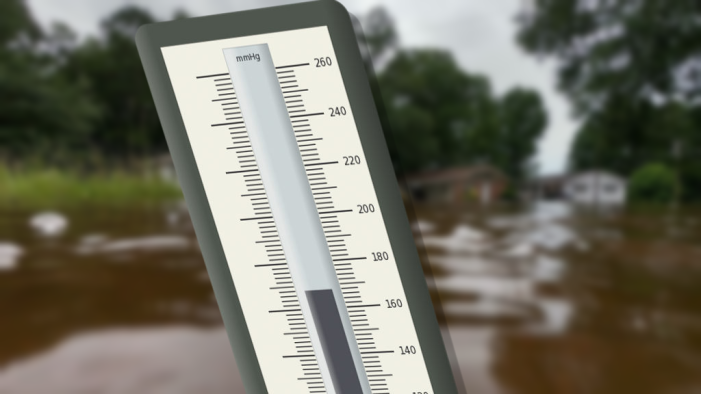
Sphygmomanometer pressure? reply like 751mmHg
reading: 168mmHg
